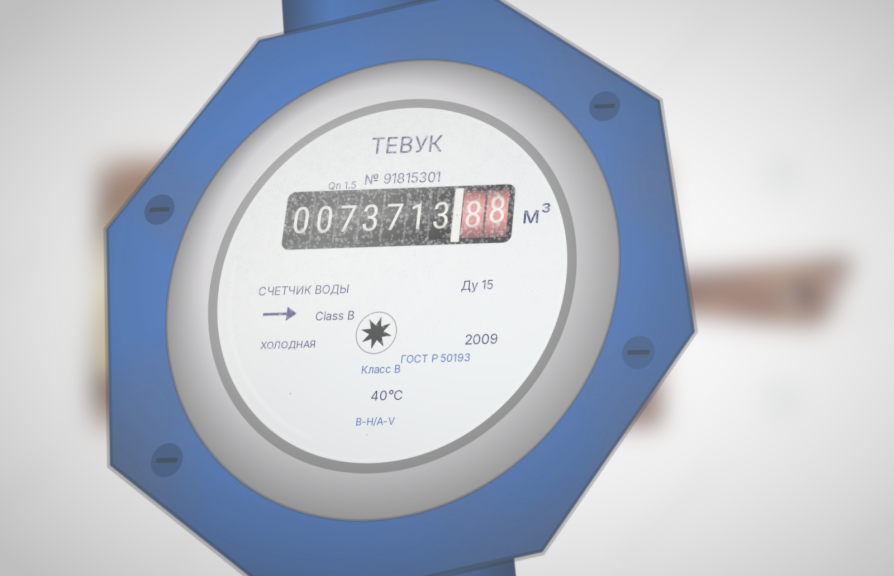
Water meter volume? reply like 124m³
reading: 73713.88m³
